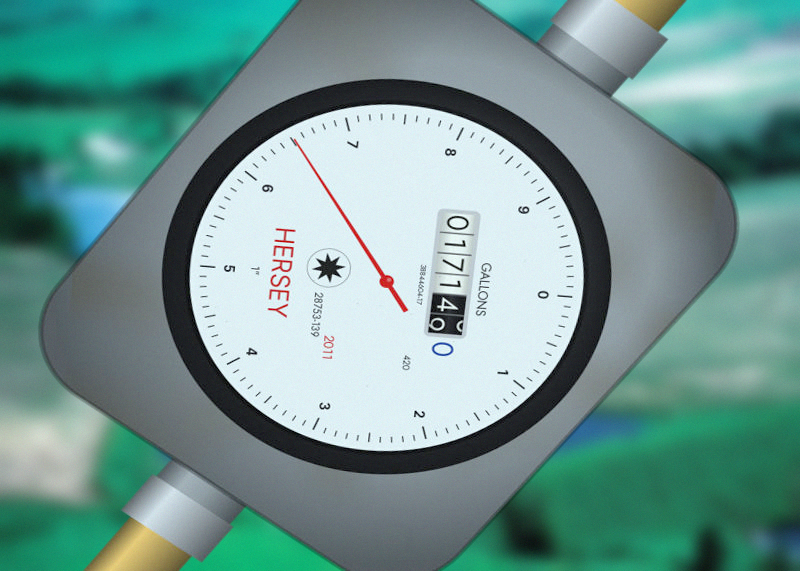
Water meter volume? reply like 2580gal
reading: 171486.5gal
